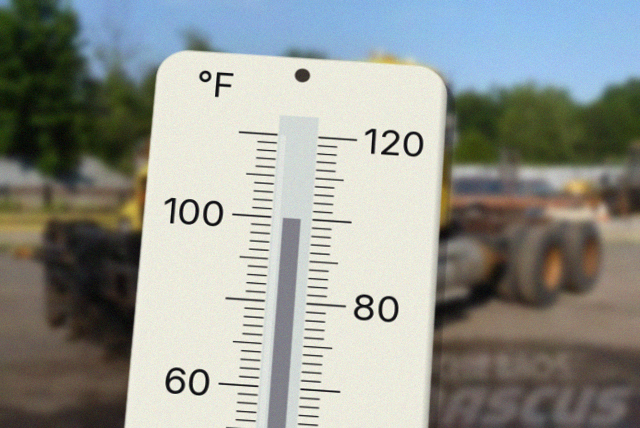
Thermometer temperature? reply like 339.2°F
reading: 100°F
